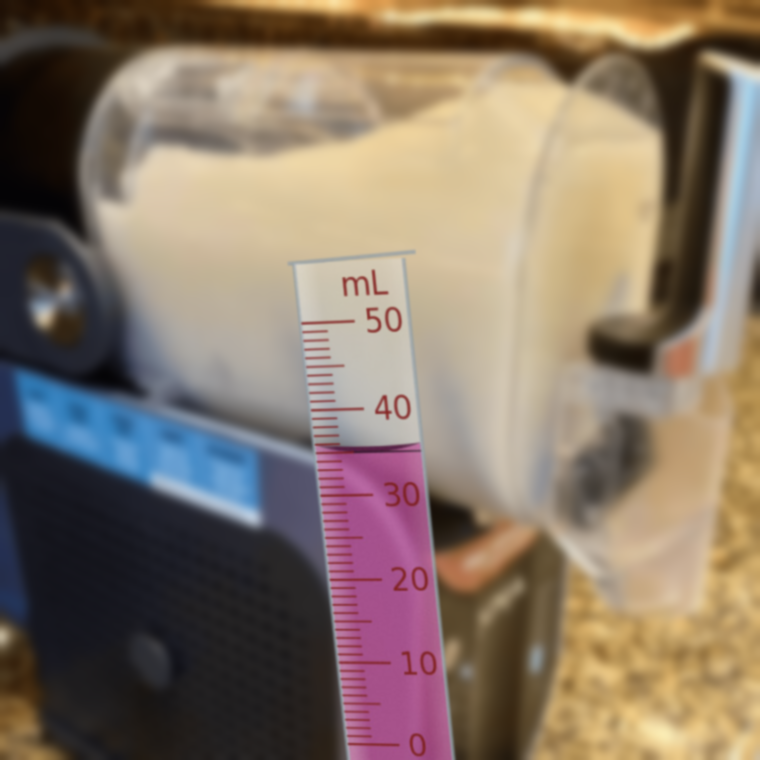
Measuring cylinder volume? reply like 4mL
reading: 35mL
